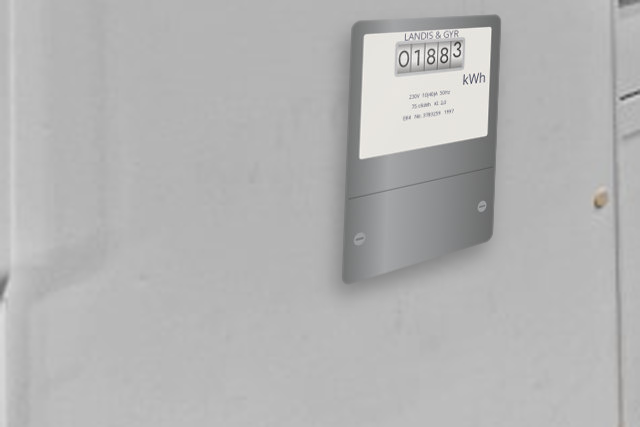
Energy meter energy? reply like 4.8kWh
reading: 1883kWh
